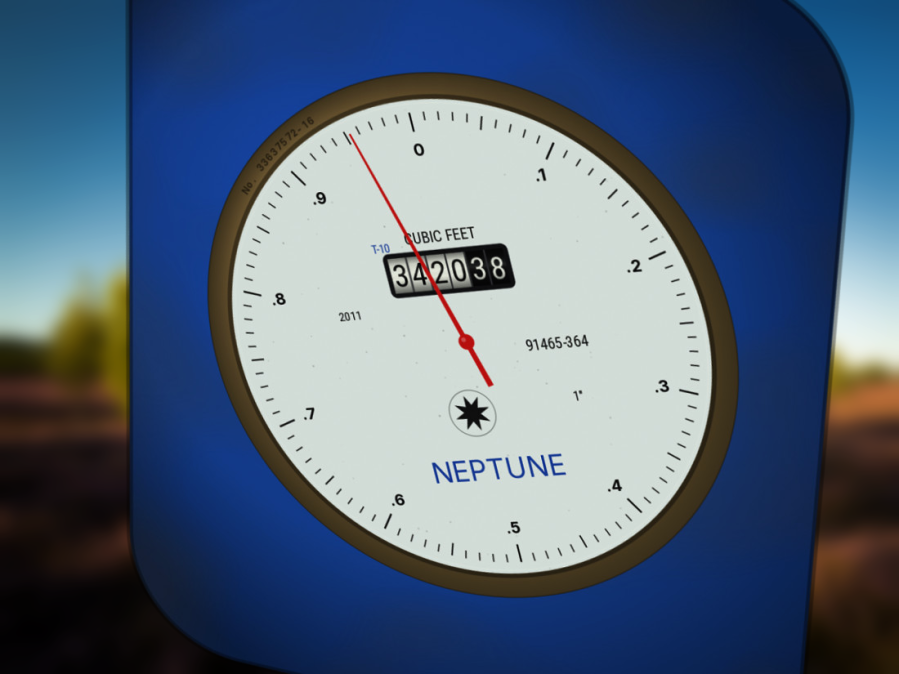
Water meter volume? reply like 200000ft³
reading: 342037.95ft³
